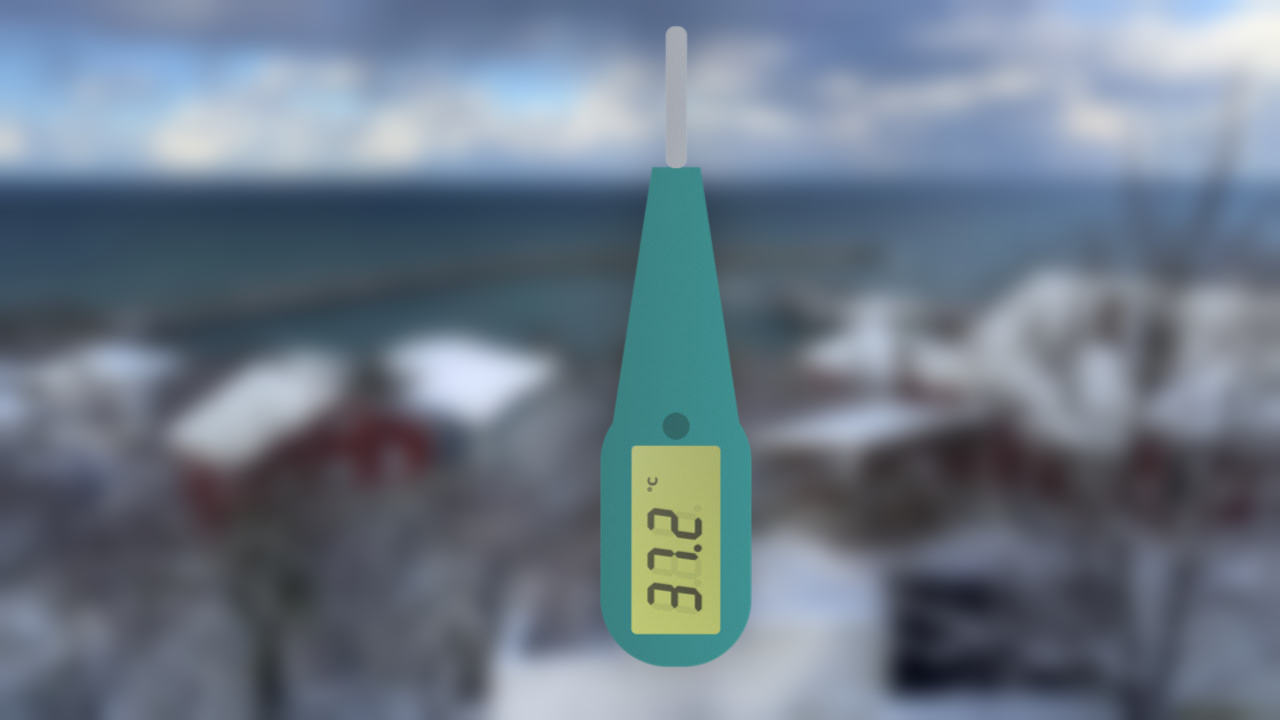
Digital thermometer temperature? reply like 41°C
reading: 37.2°C
